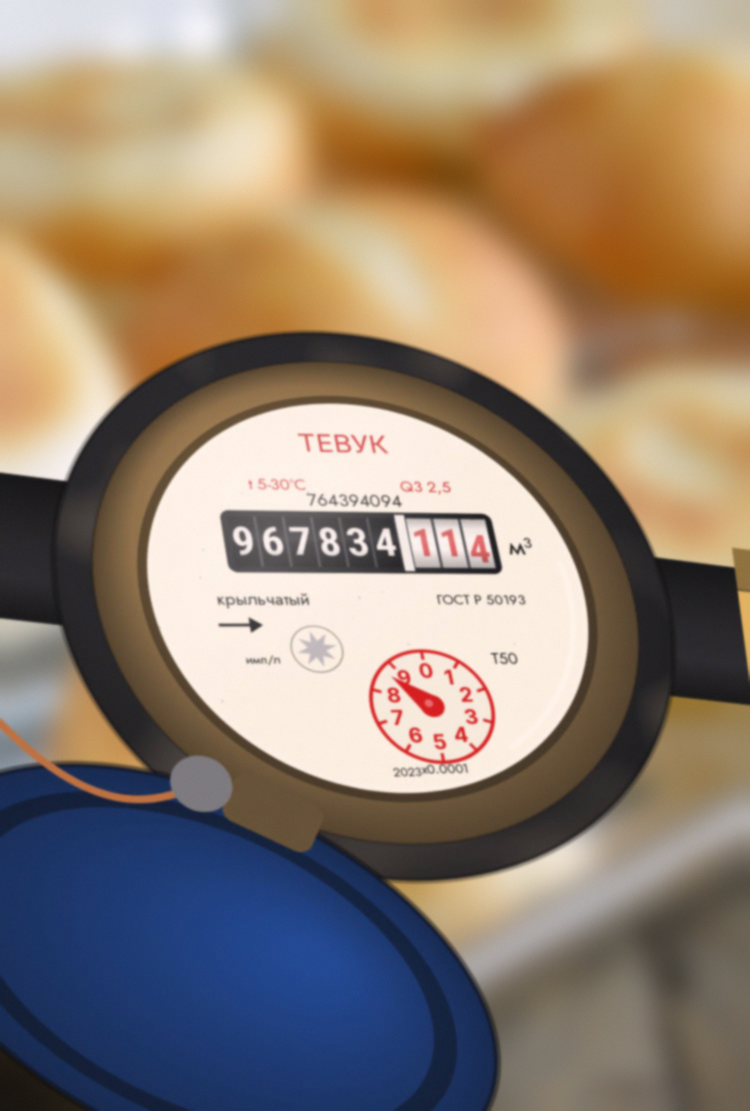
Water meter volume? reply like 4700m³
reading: 967834.1138m³
